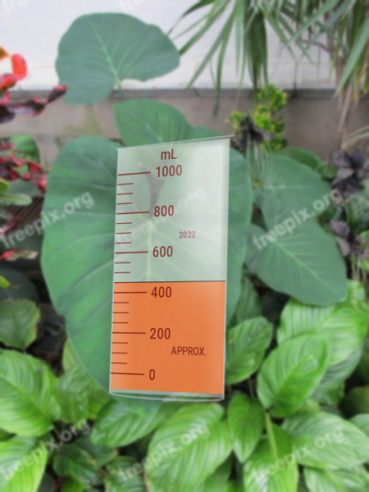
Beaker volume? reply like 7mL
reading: 450mL
